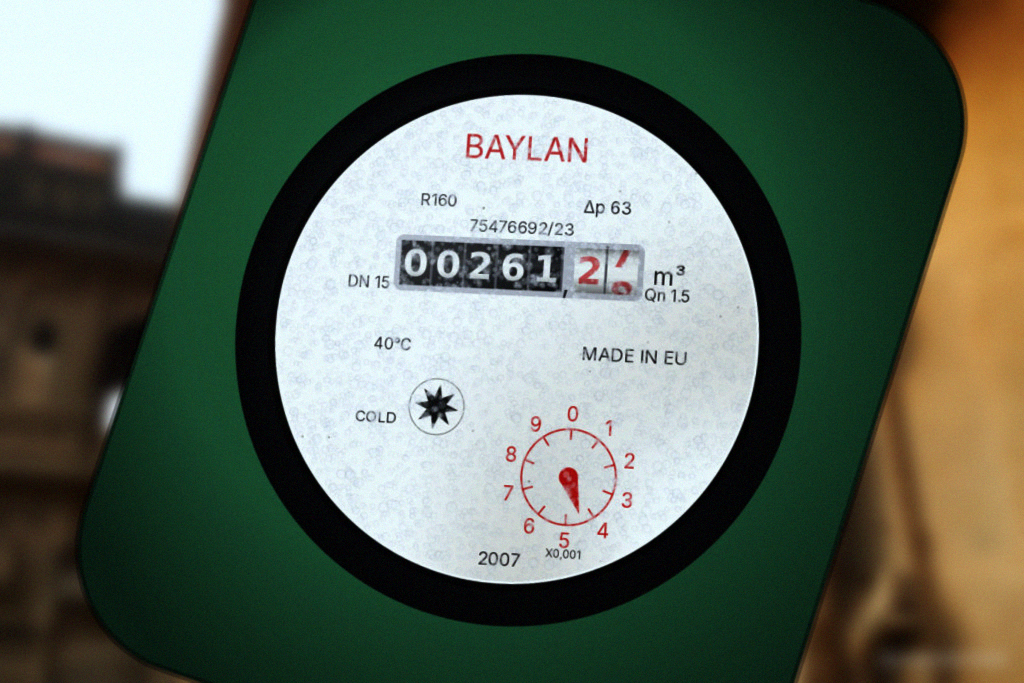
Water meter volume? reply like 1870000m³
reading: 261.274m³
